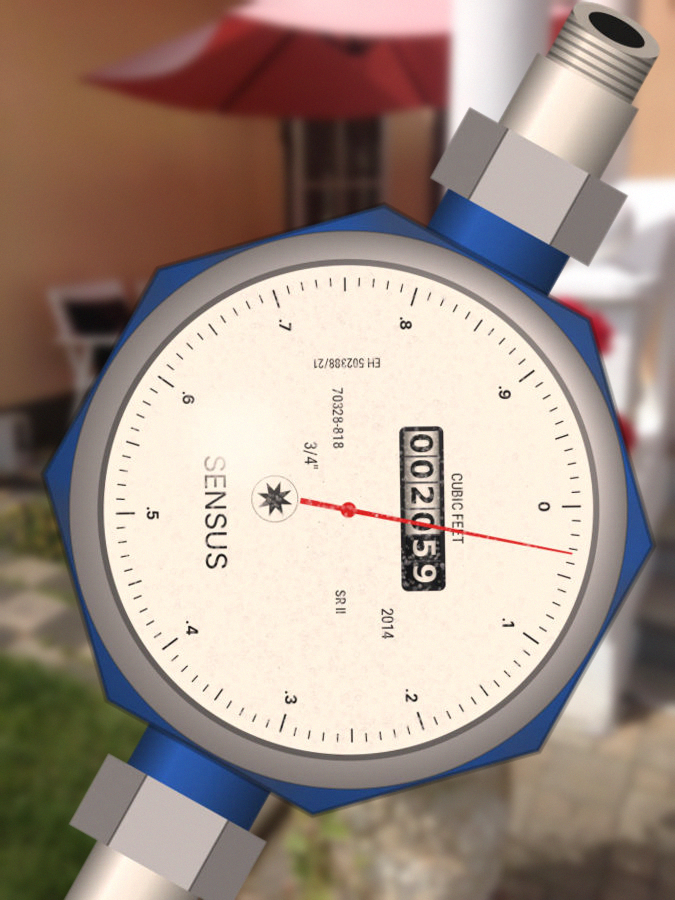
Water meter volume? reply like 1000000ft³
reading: 2059.03ft³
